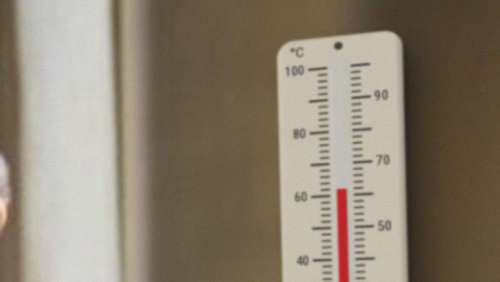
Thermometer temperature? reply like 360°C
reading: 62°C
